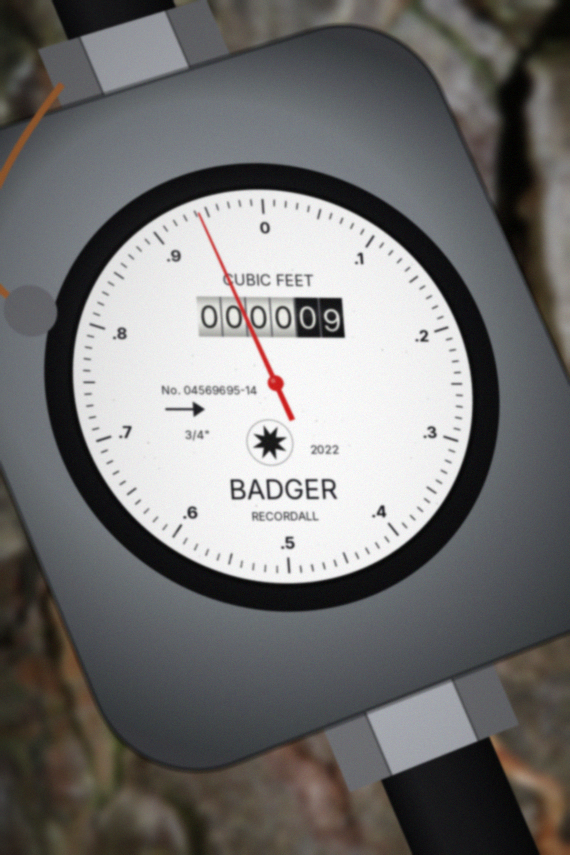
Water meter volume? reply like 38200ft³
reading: 8.94ft³
